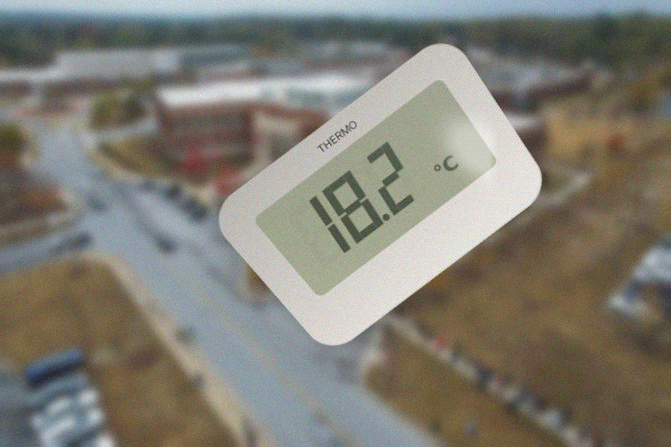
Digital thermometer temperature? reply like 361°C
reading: 18.2°C
